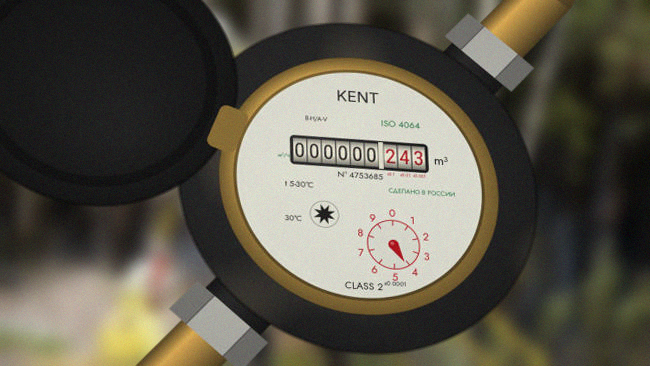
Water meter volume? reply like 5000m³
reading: 0.2434m³
